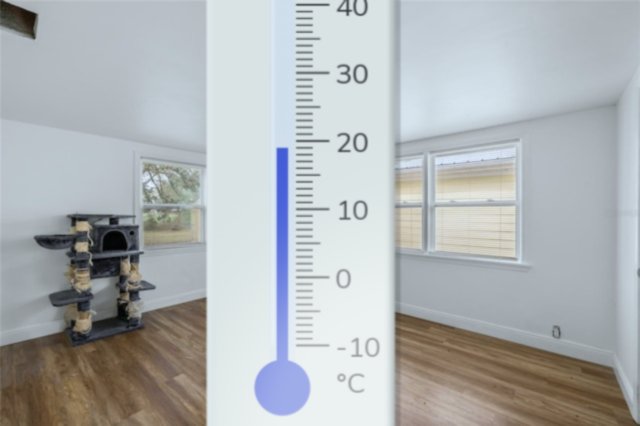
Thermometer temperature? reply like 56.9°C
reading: 19°C
